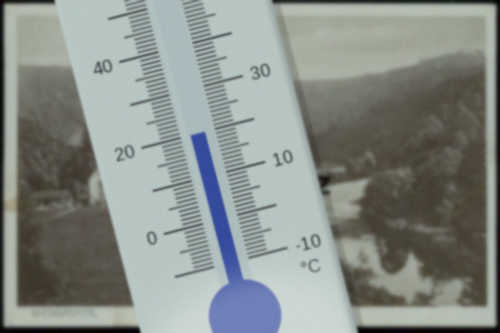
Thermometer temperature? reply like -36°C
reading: 20°C
